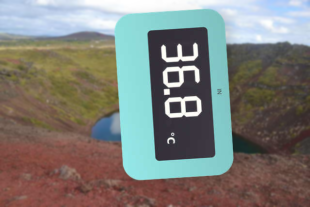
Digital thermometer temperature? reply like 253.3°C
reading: 36.8°C
